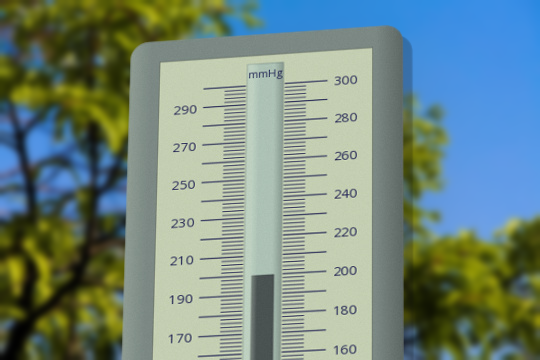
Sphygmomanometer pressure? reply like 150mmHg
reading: 200mmHg
